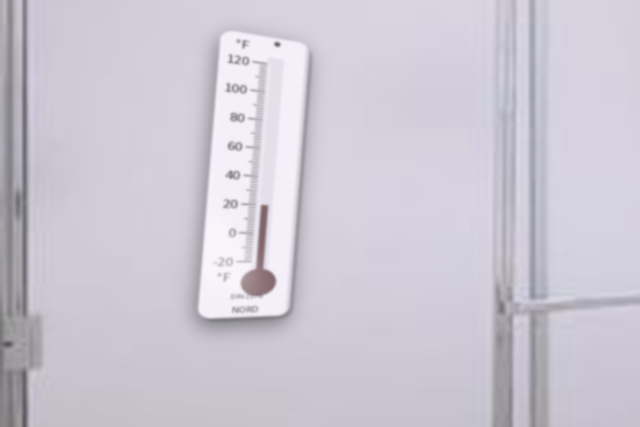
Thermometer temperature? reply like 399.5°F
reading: 20°F
